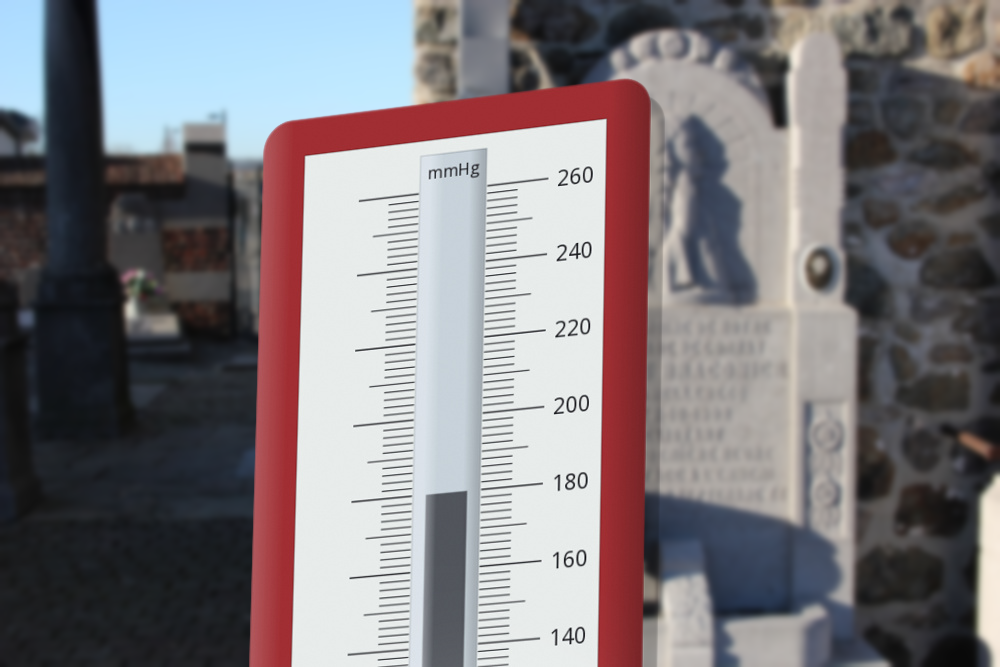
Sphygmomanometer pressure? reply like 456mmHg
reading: 180mmHg
